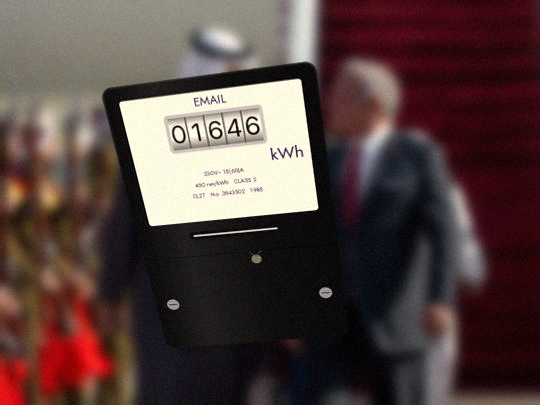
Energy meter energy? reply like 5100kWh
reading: 1646kWh
